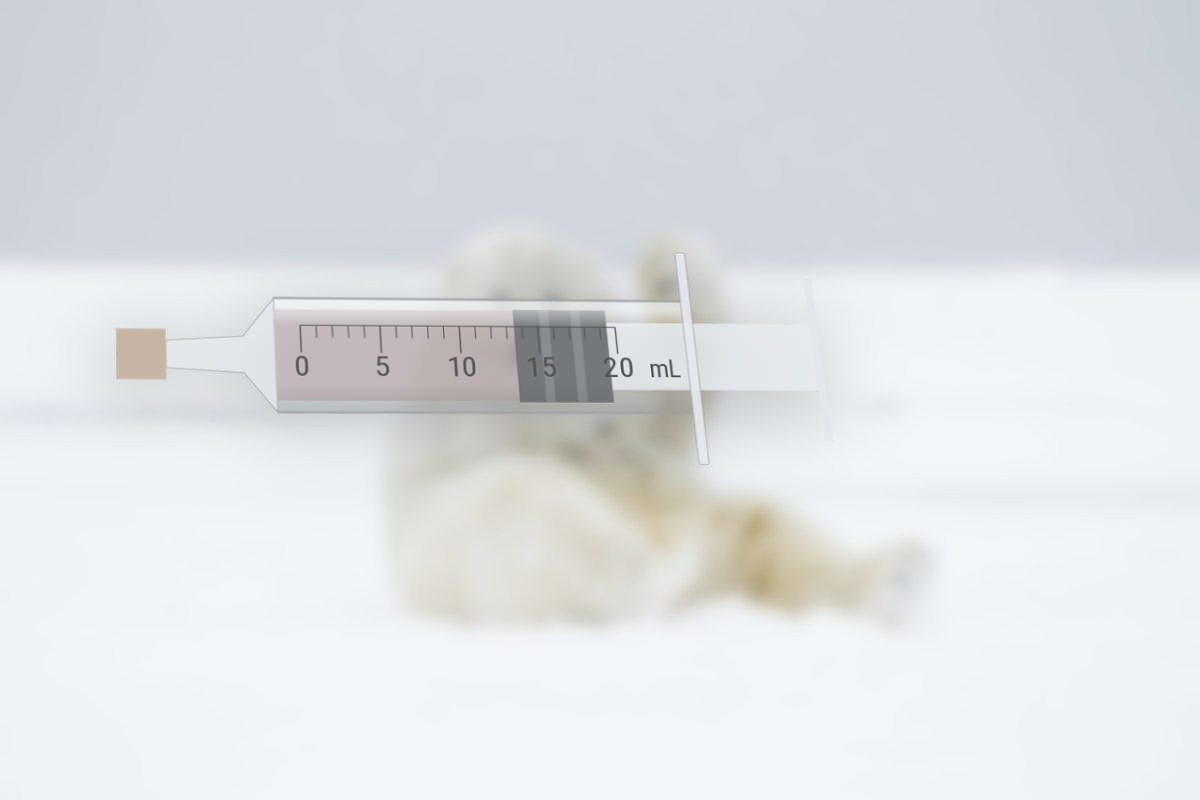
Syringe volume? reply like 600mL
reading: 13.5mL
